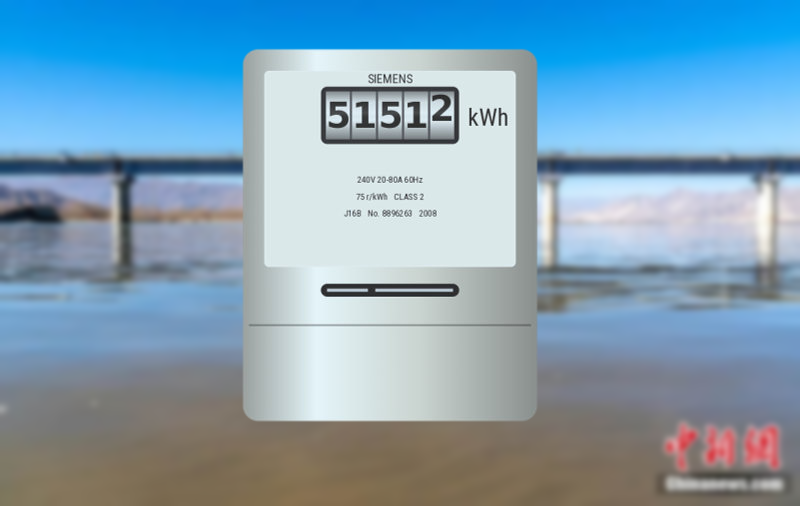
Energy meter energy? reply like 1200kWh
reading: 51512kWh
